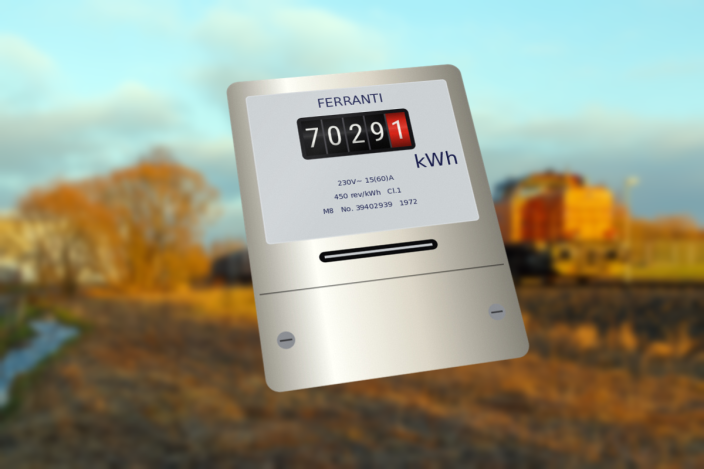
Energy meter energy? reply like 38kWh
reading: 7029.1kWh
